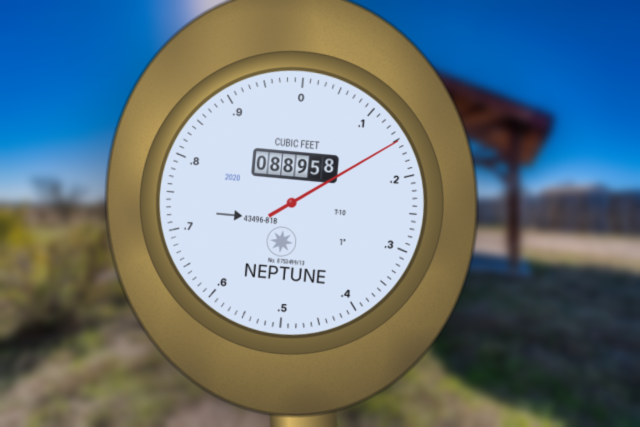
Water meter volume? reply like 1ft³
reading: 88958.15ft³
